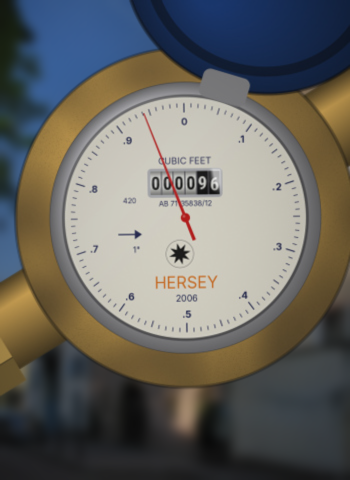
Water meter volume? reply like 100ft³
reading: 95.94ft³
